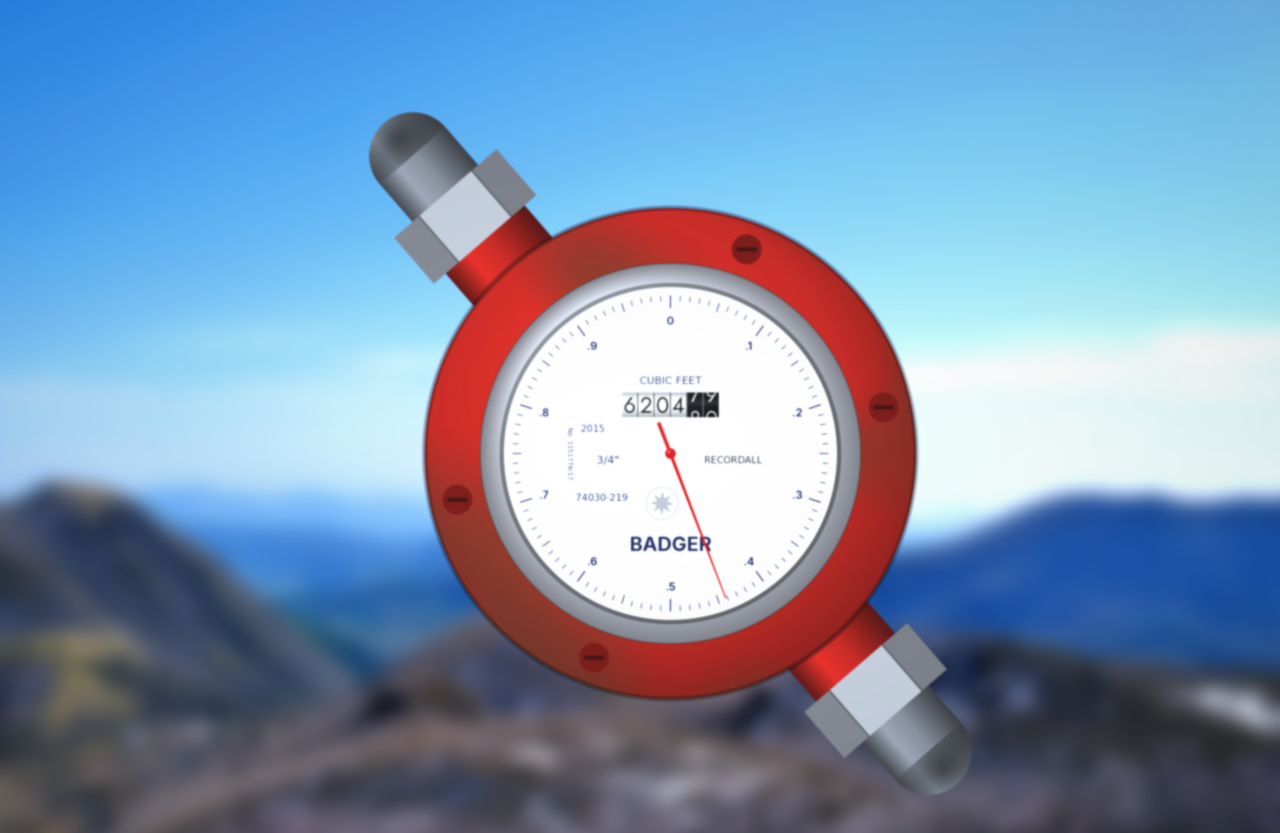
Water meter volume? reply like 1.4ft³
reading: 620479.44ft³
